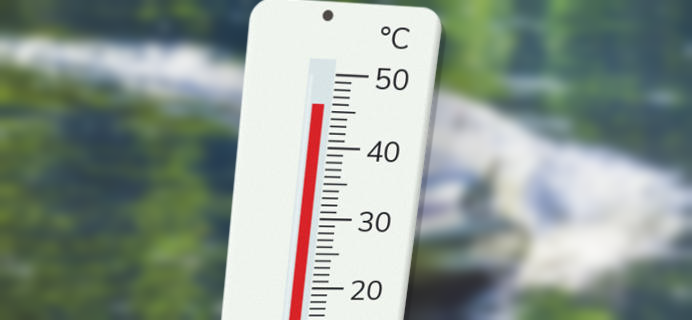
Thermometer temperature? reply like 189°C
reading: 46°C
